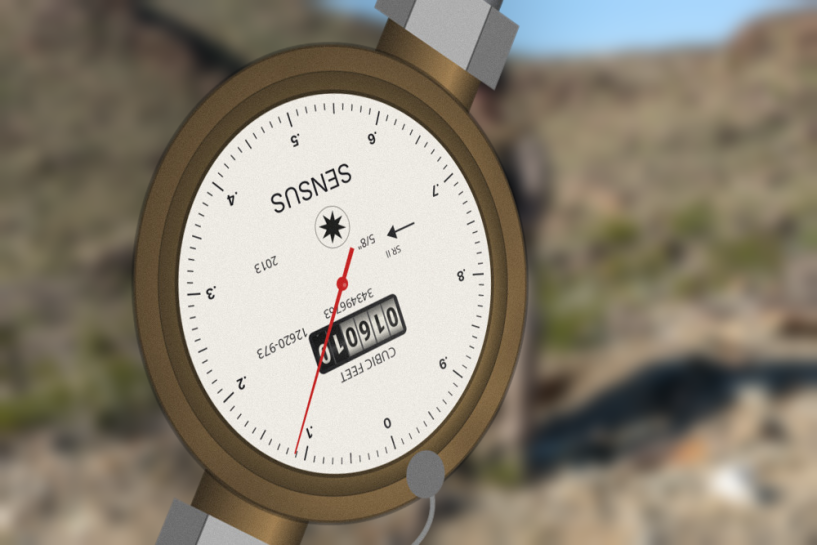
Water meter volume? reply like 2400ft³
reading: 16010.11ft³
